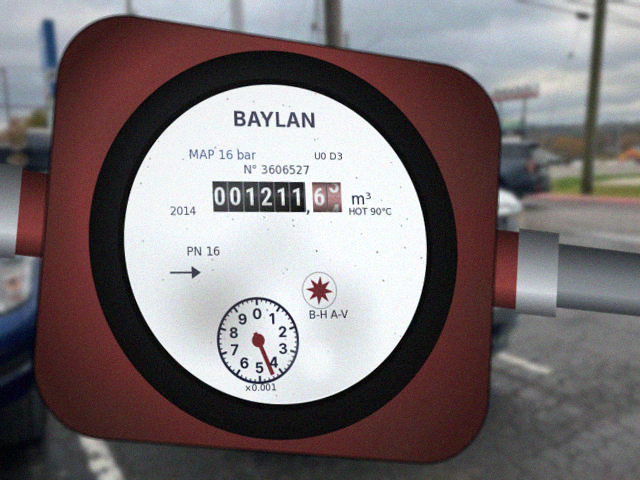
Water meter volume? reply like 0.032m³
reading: 1211.634m³
